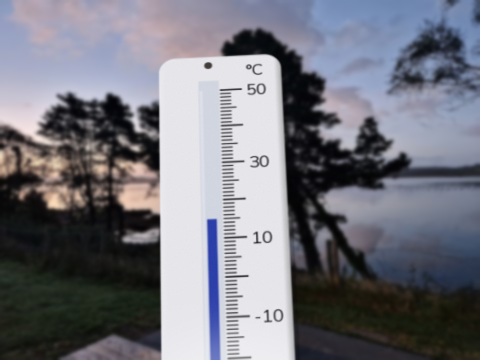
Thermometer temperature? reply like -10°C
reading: 15°C
